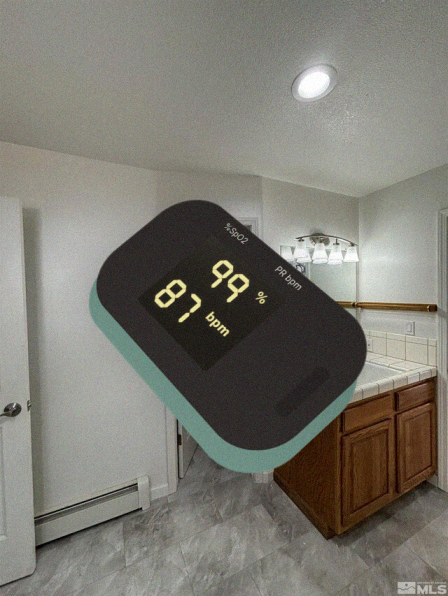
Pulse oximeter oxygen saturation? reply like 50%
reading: 99%
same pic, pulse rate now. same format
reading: 87bpm
